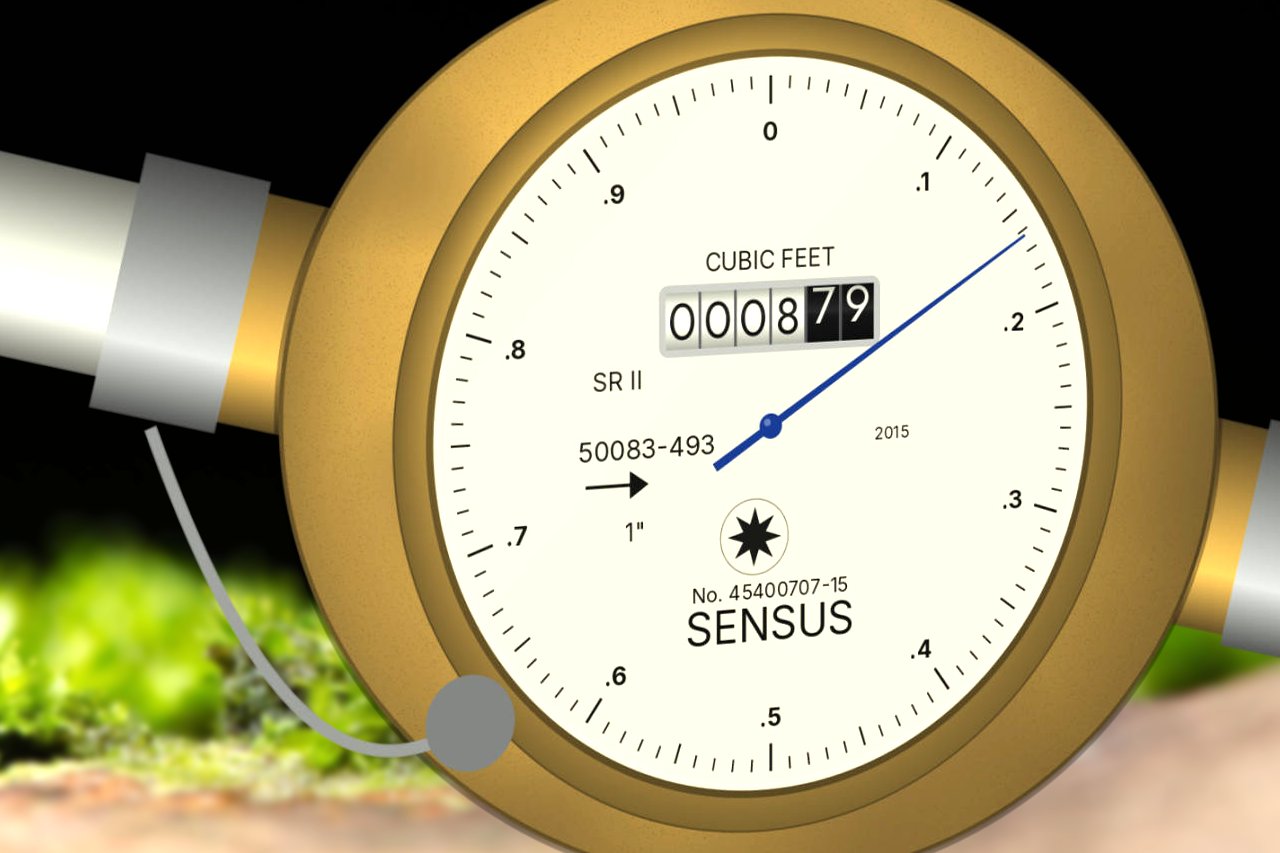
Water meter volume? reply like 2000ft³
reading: 879.16ft³
